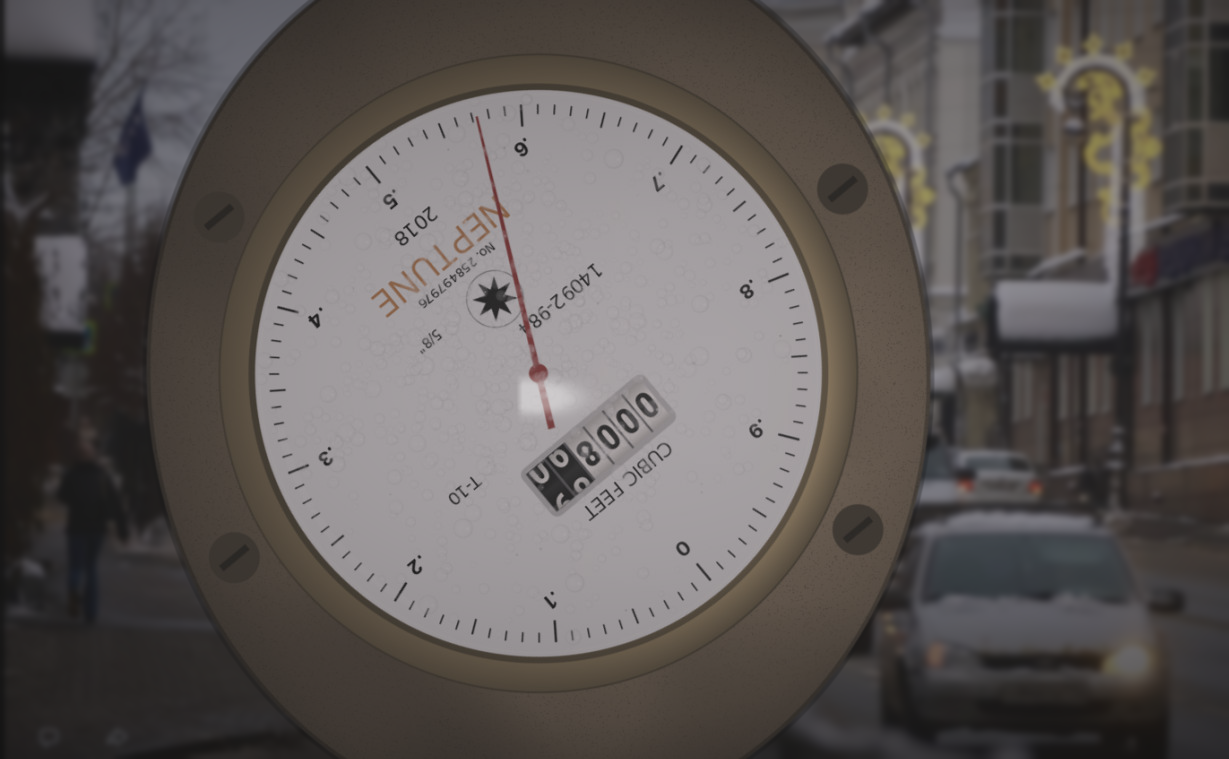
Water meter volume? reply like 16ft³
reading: 889.57ft³
